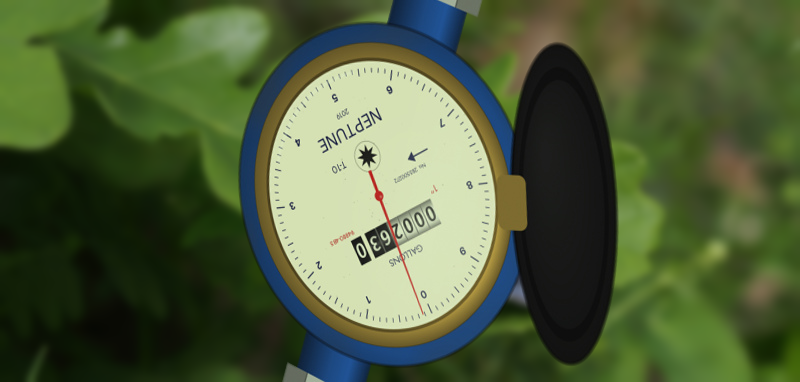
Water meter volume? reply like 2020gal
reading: 2630.1gal
